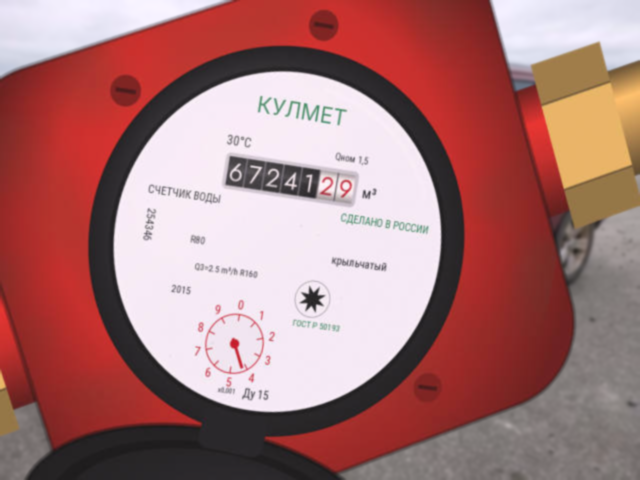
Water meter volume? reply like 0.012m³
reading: 67241.294m³
